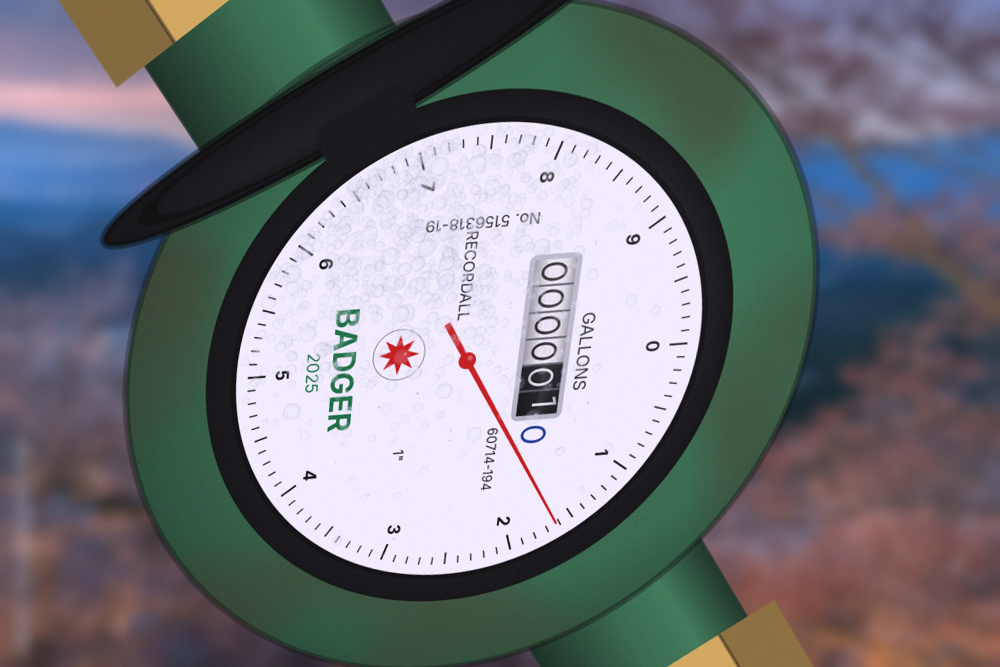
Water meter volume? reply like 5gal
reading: 11.6gal
